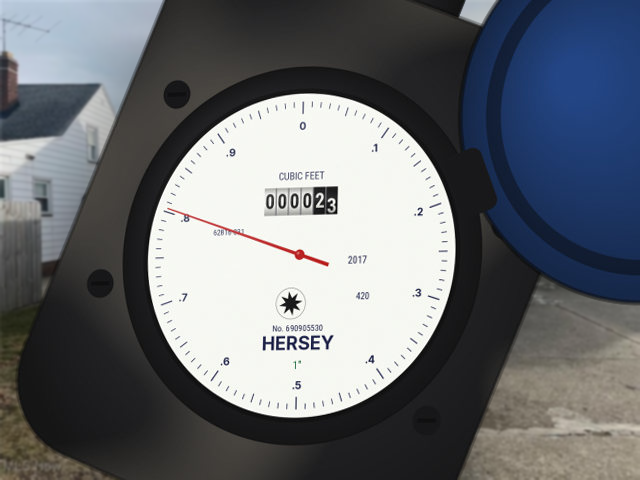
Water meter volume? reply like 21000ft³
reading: 22.80ft³
